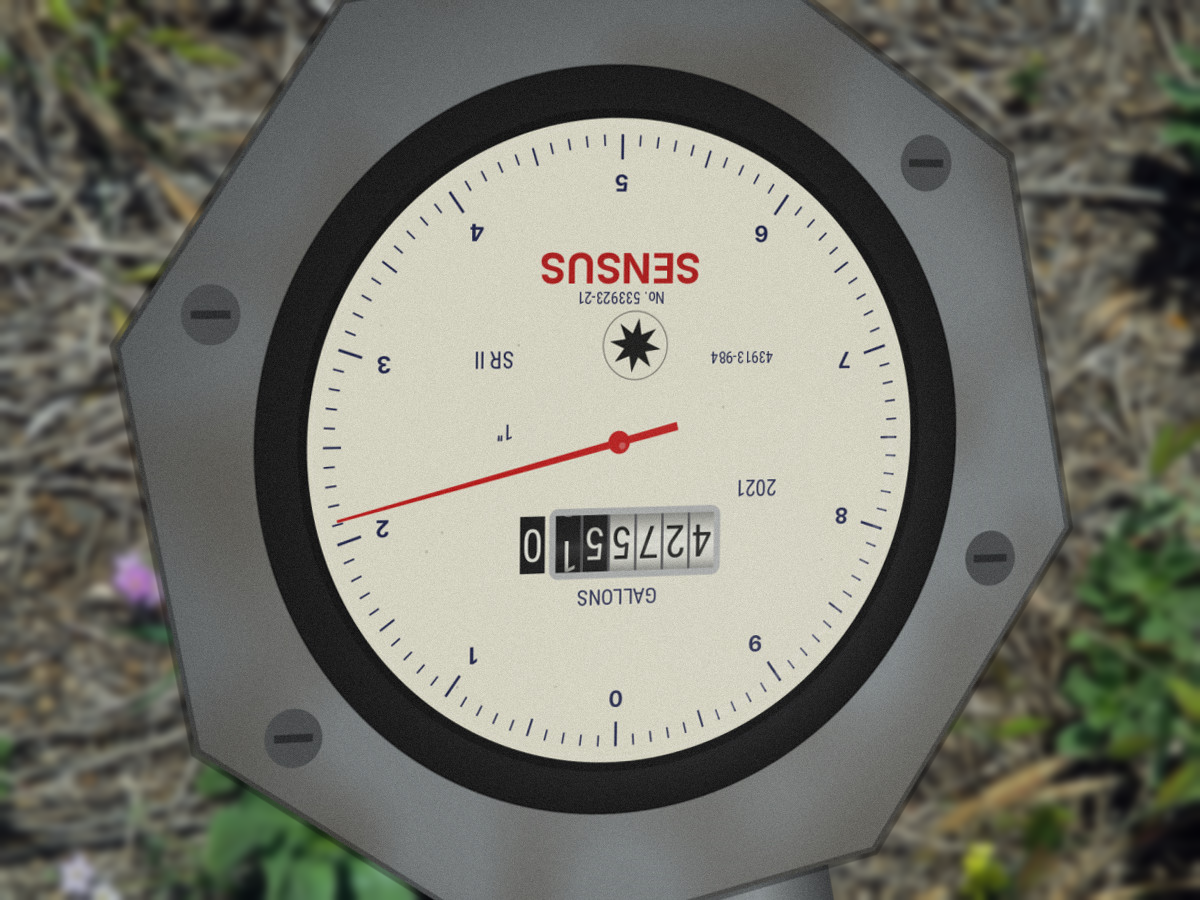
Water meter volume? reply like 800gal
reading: 4275512.1gal
